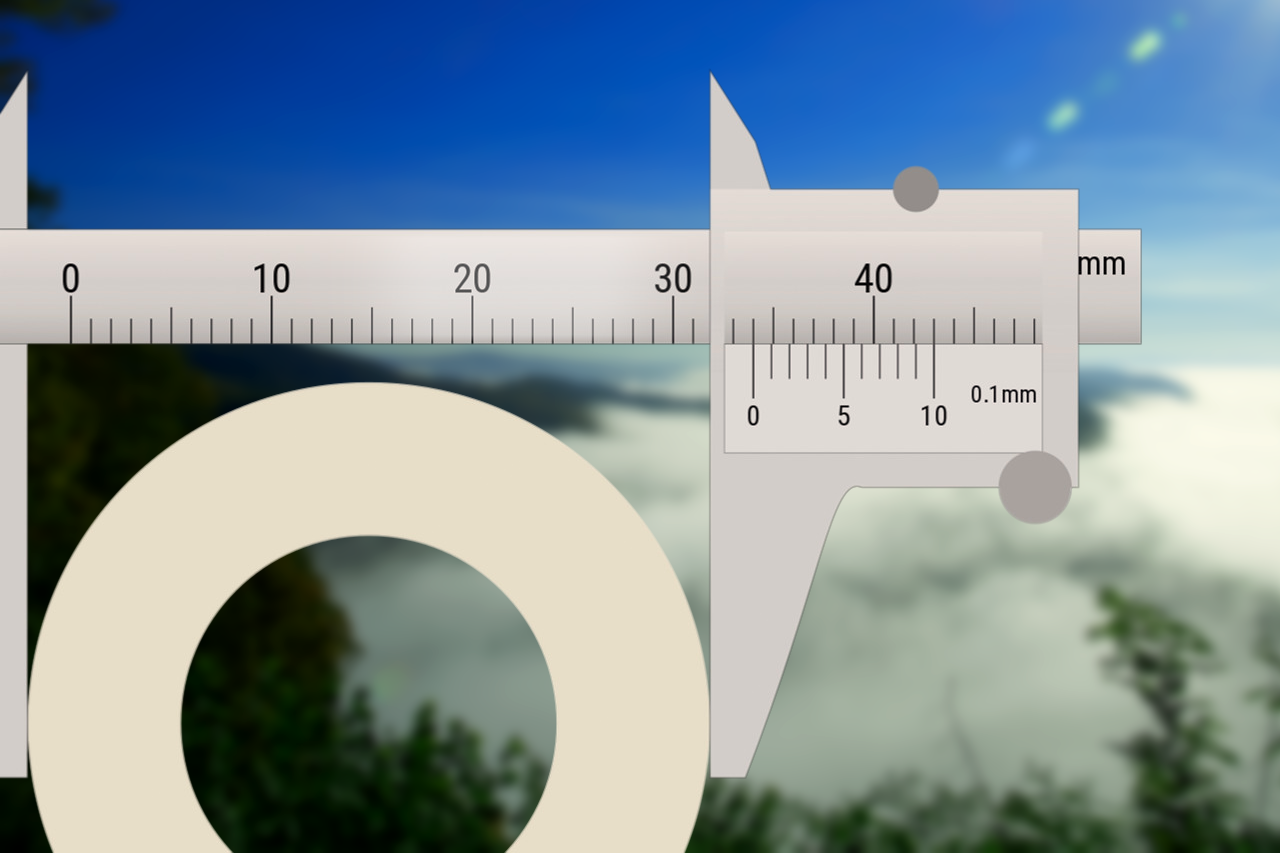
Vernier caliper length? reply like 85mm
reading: 34.0mm
